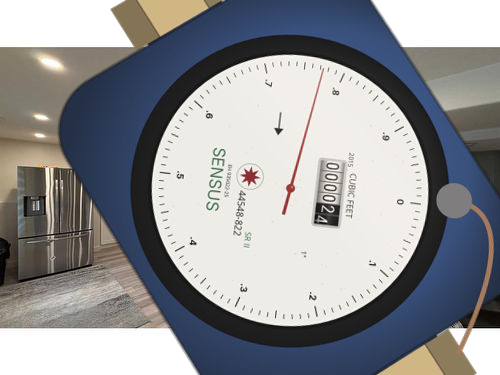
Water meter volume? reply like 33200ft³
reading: 23.77ft³
